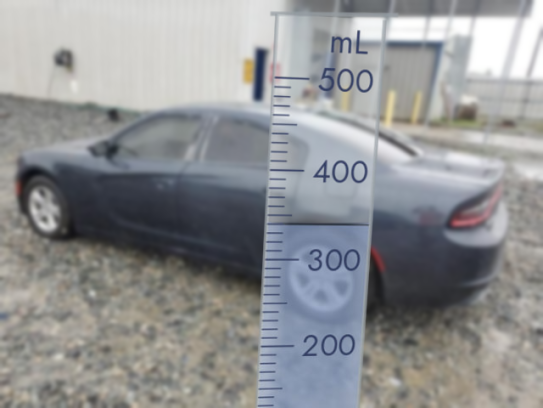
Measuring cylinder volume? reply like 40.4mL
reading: 340mL
